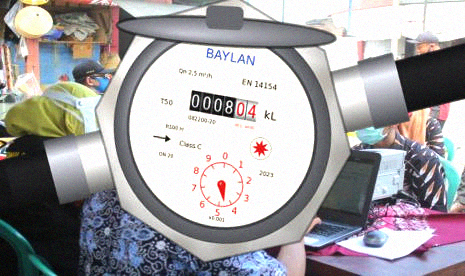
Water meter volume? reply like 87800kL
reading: 8.044kL
